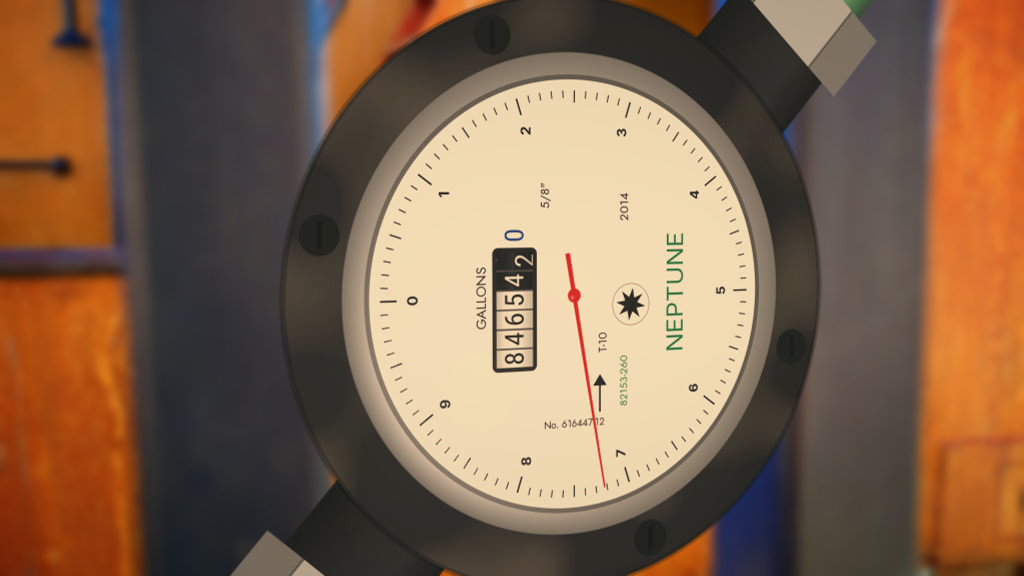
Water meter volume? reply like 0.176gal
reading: 8465417.2gal
